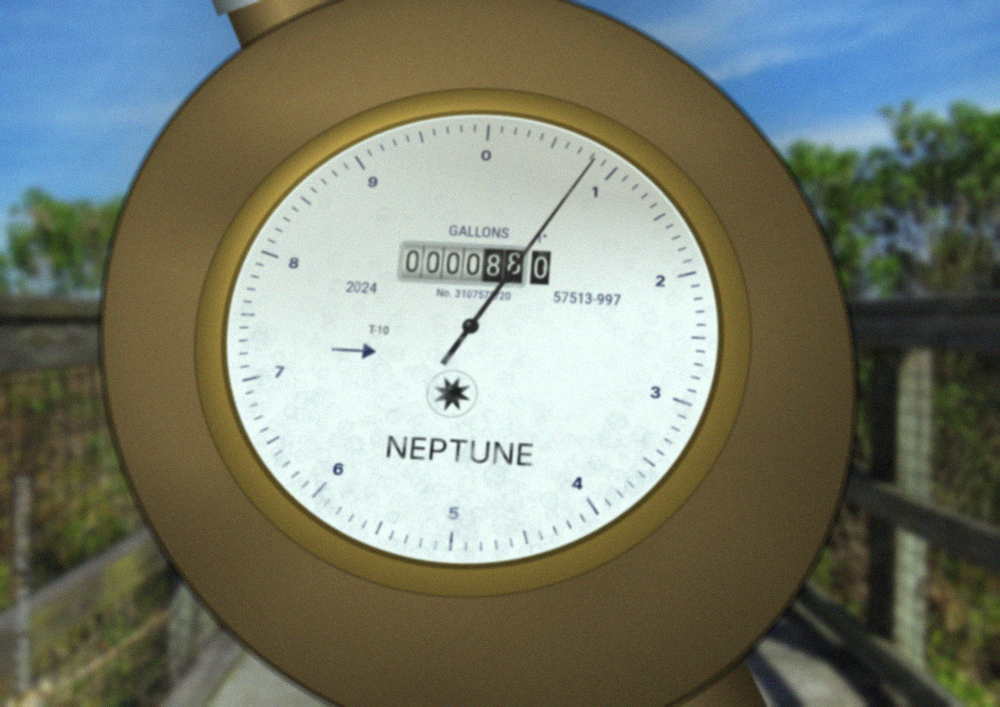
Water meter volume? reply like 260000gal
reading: 880.8gal
